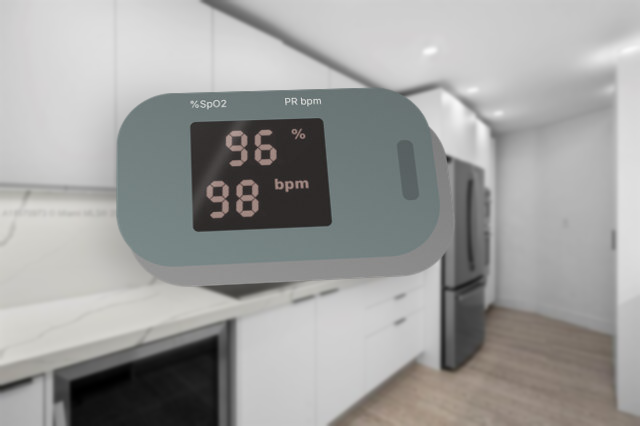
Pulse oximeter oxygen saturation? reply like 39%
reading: 96%
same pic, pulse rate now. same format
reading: 98bpm
